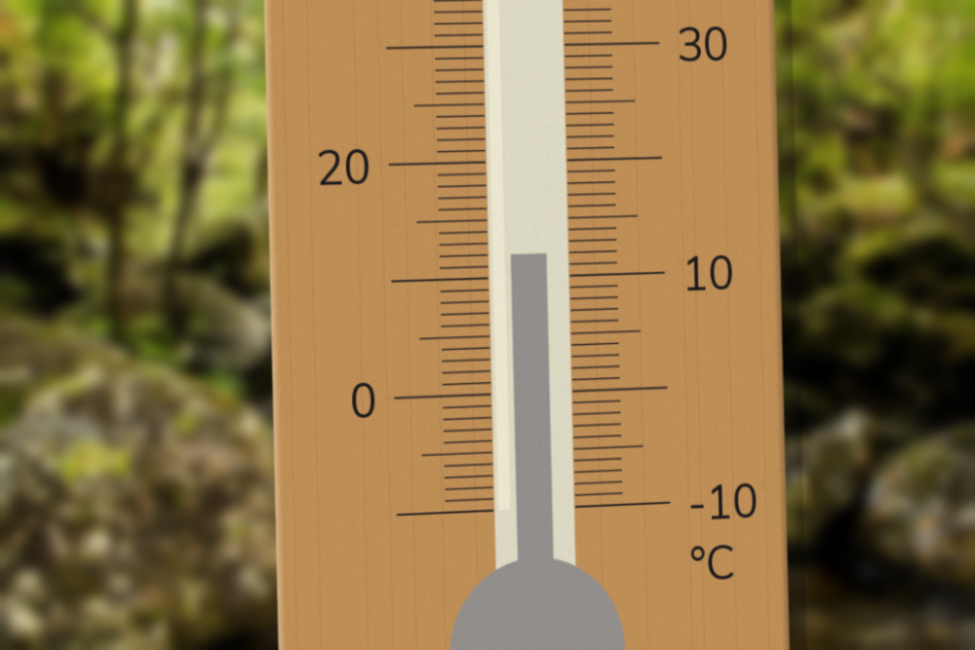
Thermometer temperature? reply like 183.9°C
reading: 12°C
